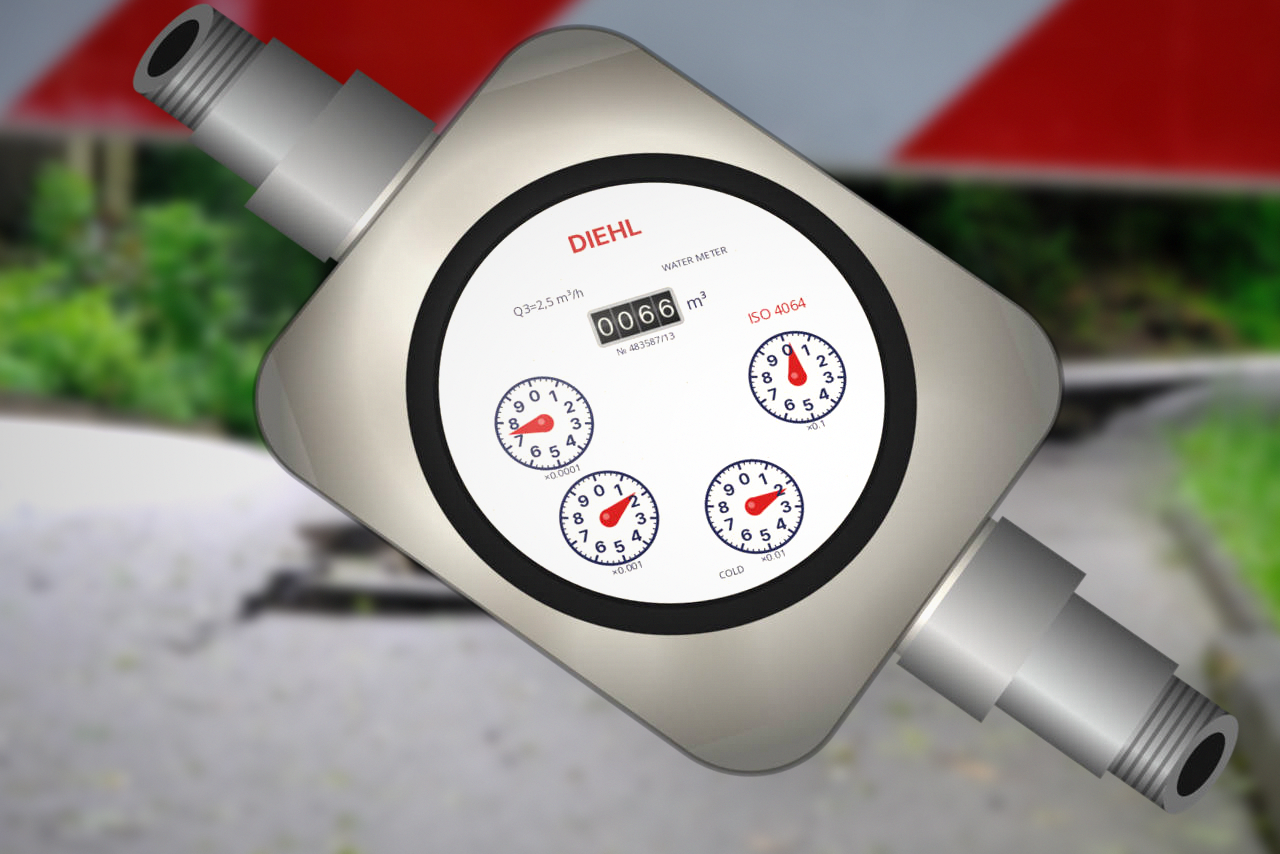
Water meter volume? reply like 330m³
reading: 66.0217m³
